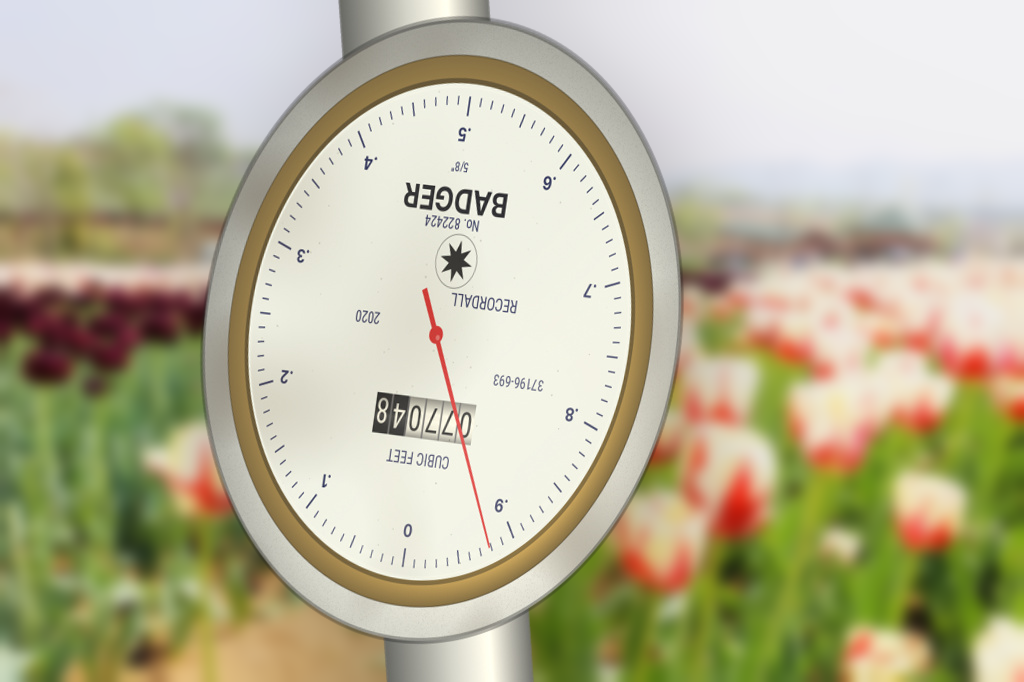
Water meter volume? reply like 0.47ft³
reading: 77047.92ft³
